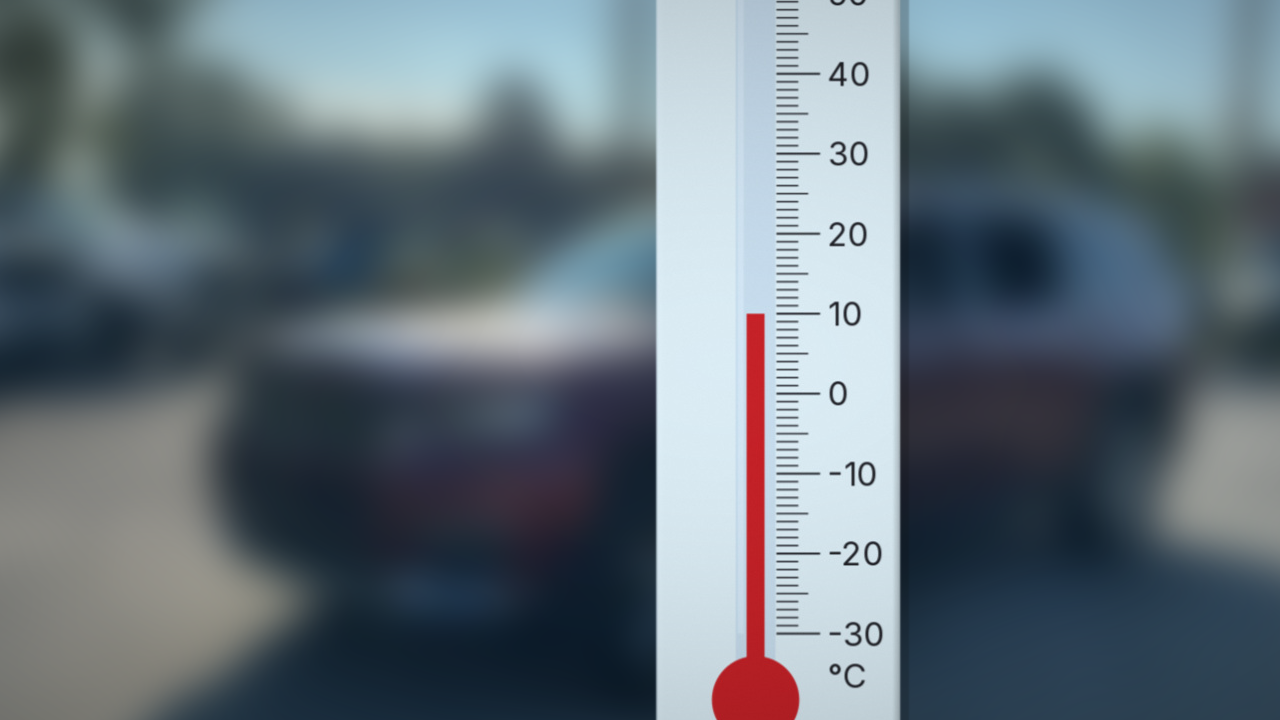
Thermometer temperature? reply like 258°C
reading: 10°C
